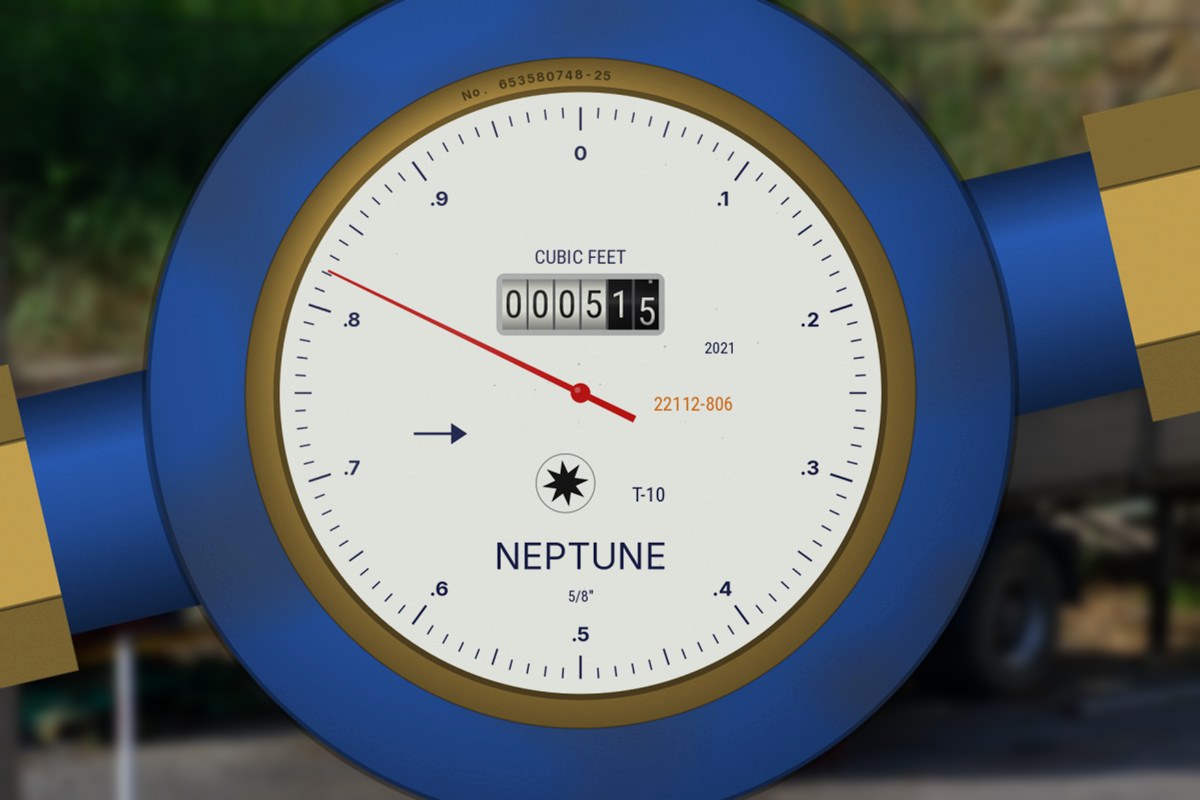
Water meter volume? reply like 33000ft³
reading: 514.82ft³
